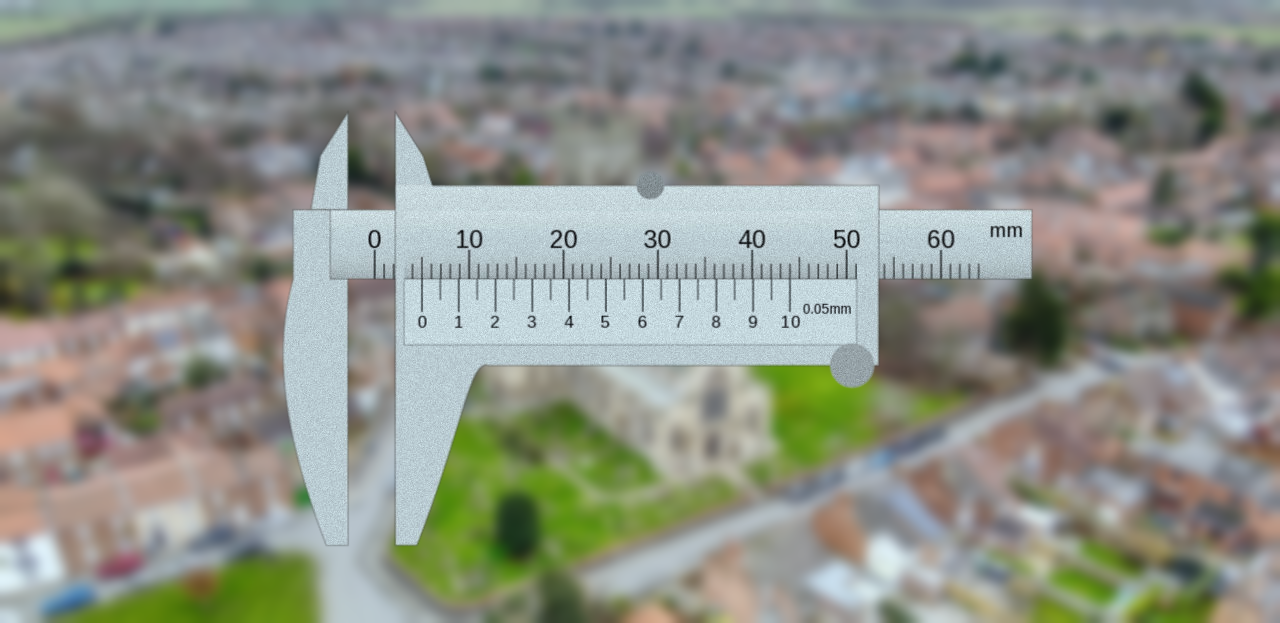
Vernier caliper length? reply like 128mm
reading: 5.0mm
